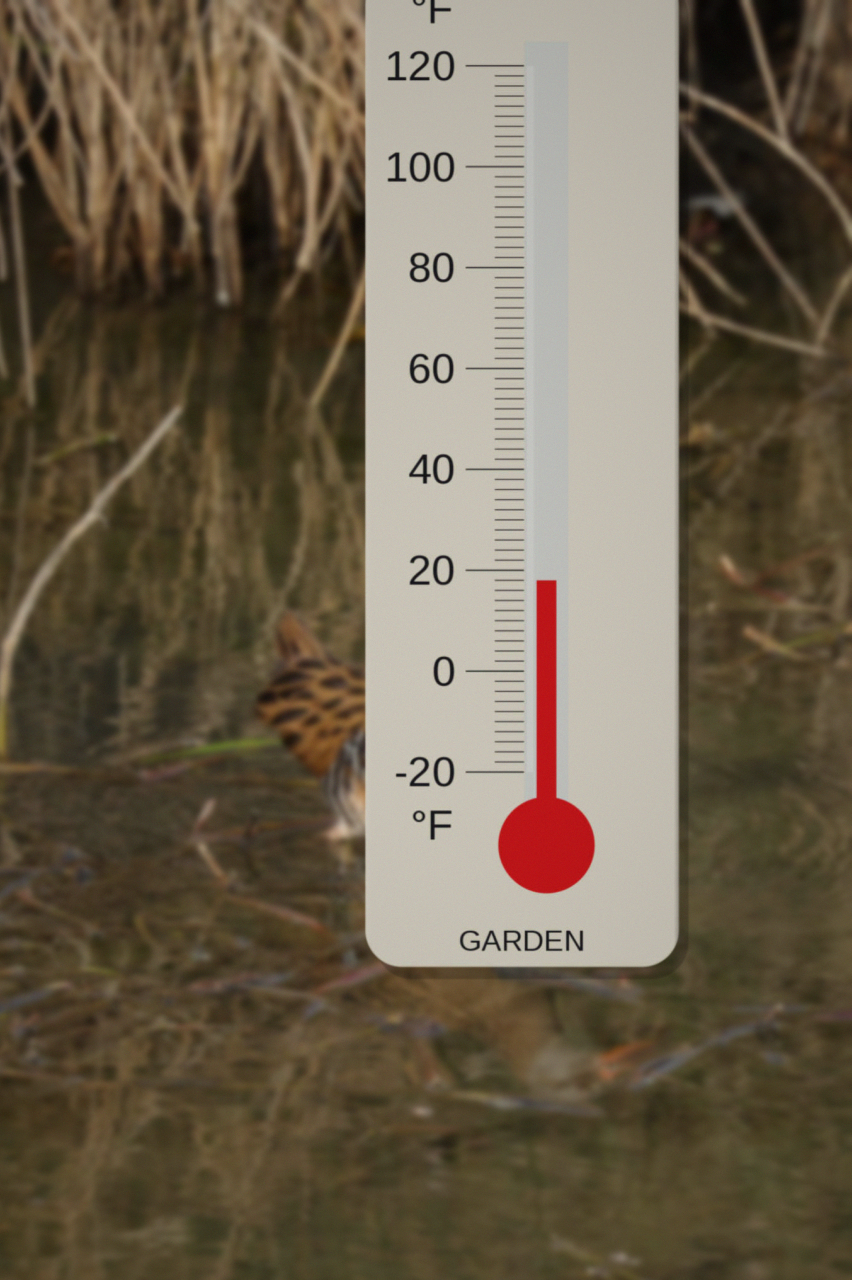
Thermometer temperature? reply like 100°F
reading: 18°F
